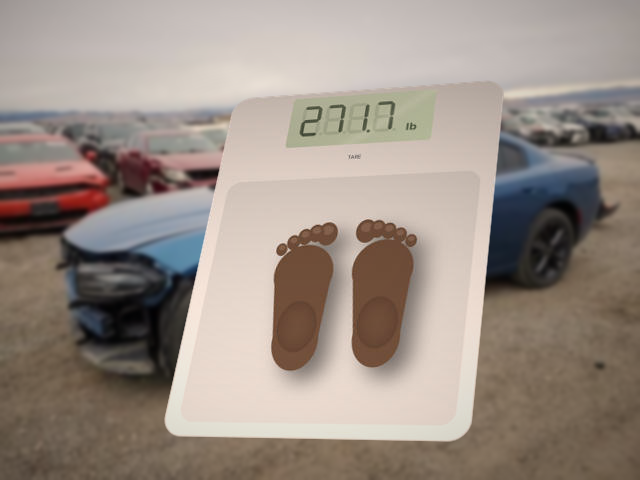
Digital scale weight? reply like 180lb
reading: 271.7lb
